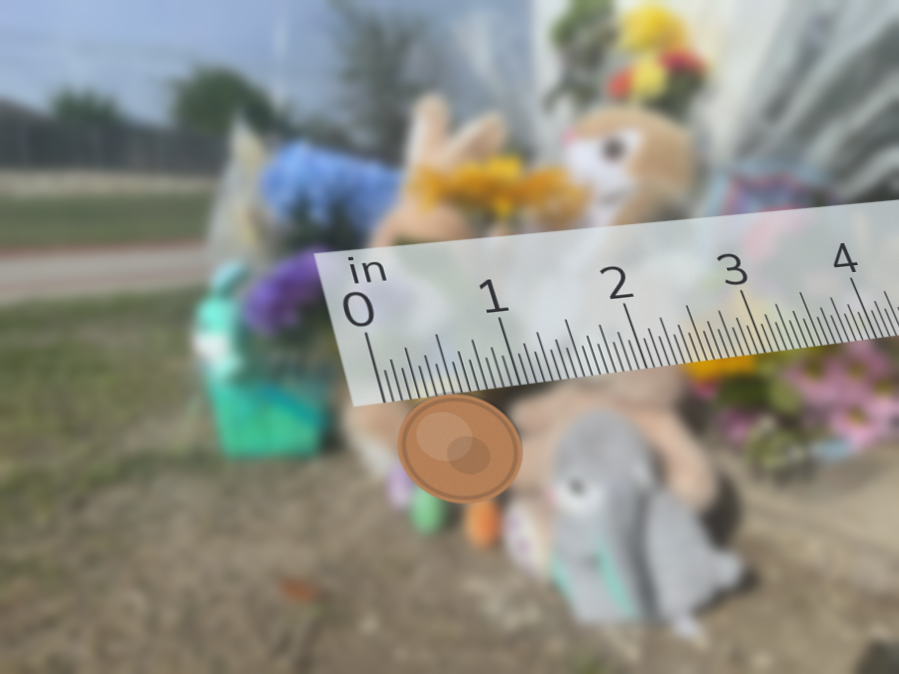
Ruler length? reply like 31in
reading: 0.875in
